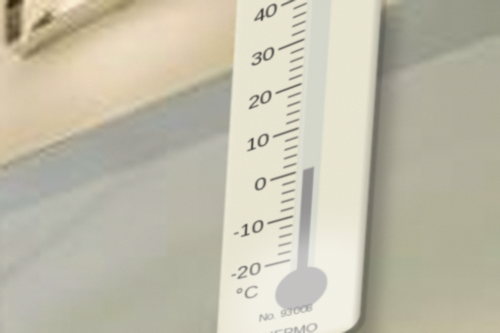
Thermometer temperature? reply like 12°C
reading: 0°C
